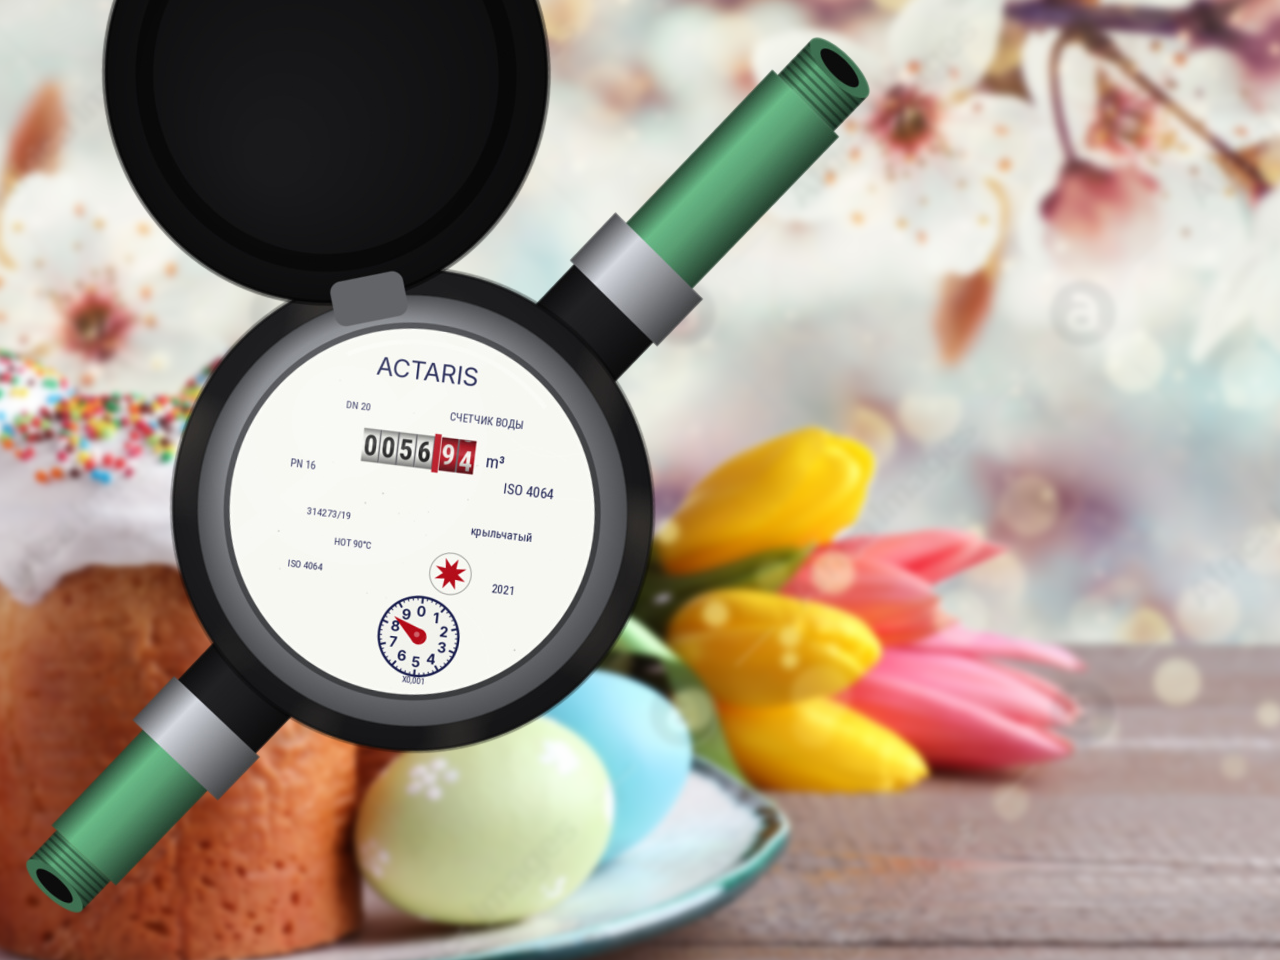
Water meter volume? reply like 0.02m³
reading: 56.938m³
